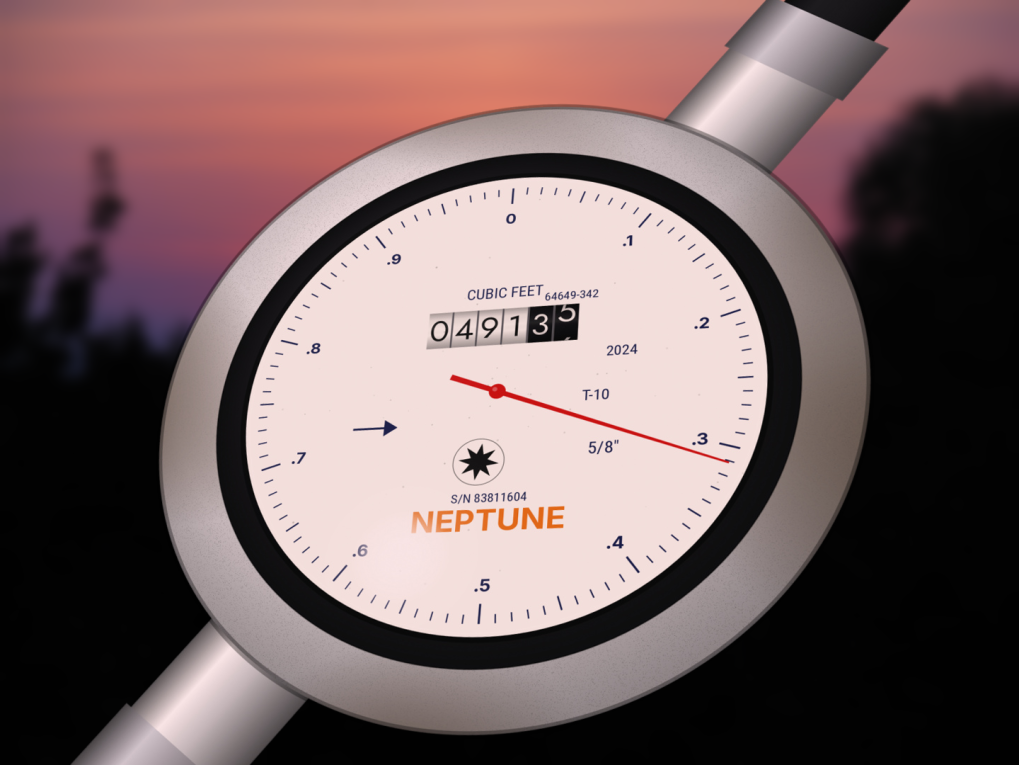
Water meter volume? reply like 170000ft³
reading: 49135.31ft³
